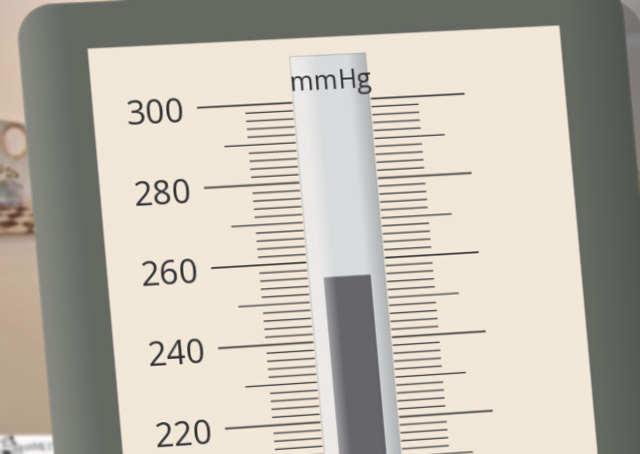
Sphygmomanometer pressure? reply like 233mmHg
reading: 256mmHg
